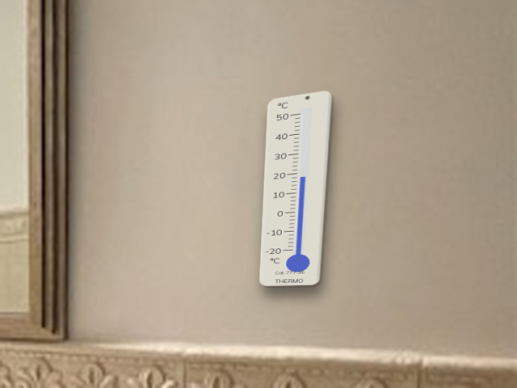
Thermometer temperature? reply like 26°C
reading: 18°C
